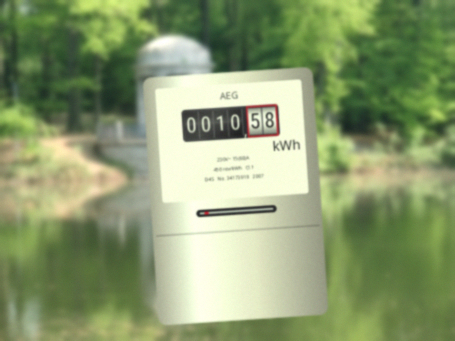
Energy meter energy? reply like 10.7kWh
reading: 10.58kWh
